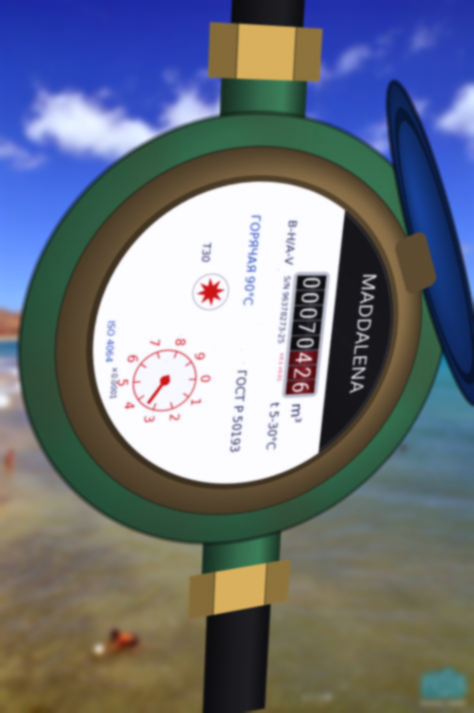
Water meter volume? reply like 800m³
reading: 70.4263m³
